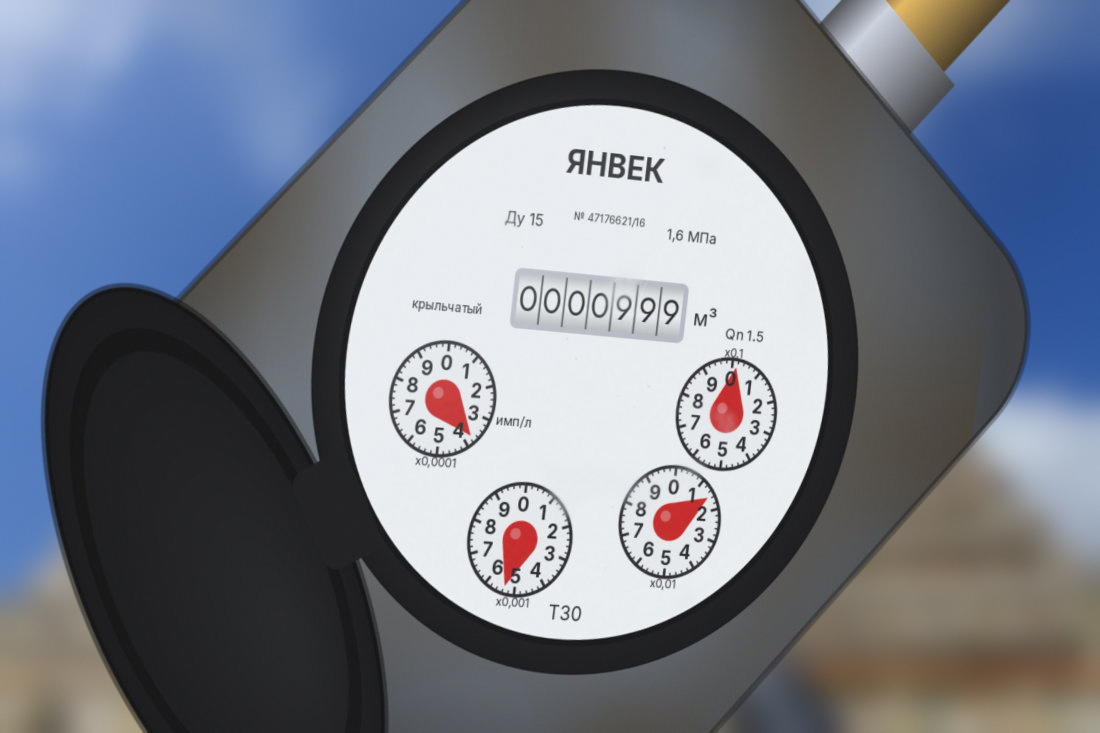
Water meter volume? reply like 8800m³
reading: 999.0153m³
